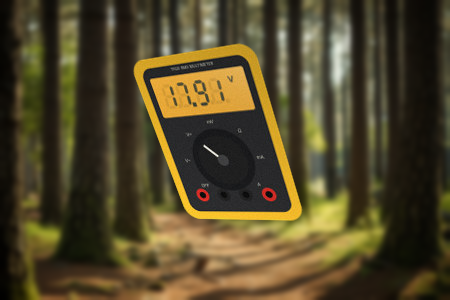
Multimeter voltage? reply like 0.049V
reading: 17.91V
